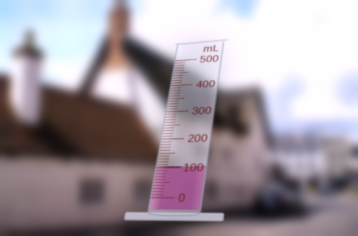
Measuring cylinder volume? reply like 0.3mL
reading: 100mL
